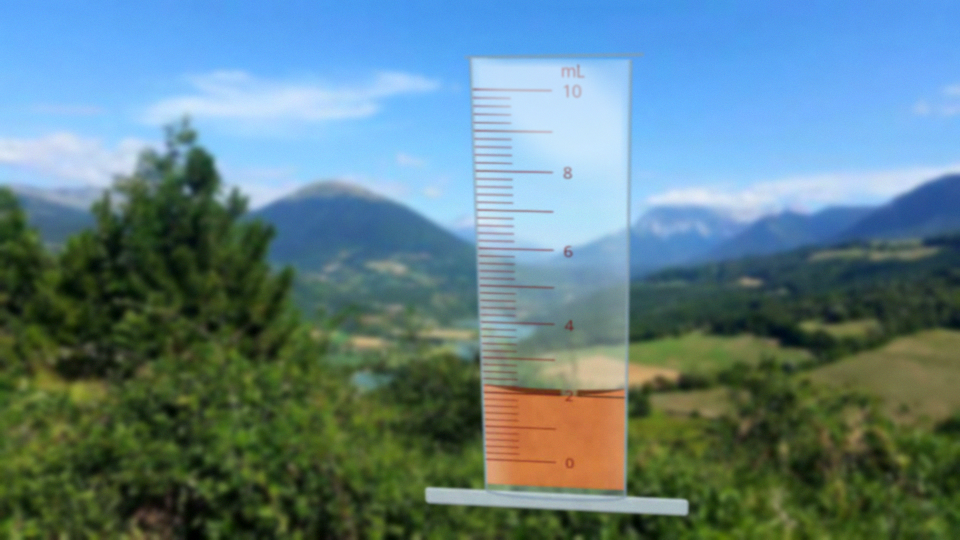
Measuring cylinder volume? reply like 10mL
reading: 2mL
